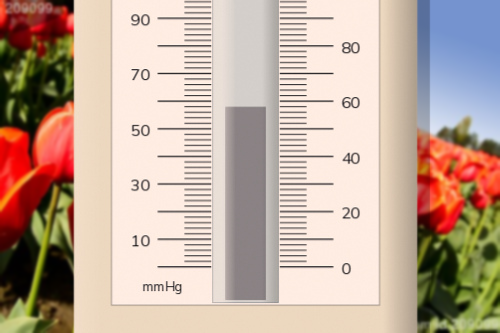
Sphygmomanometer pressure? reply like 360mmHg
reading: 58mmHg
